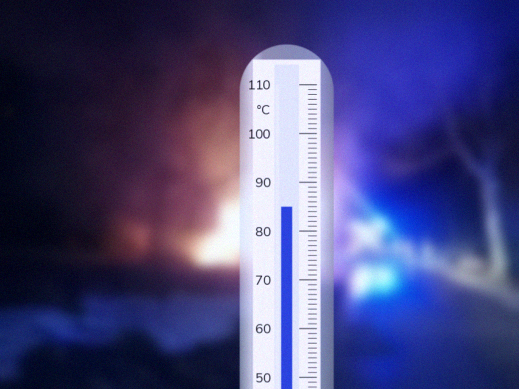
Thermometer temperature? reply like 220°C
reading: 85°C
